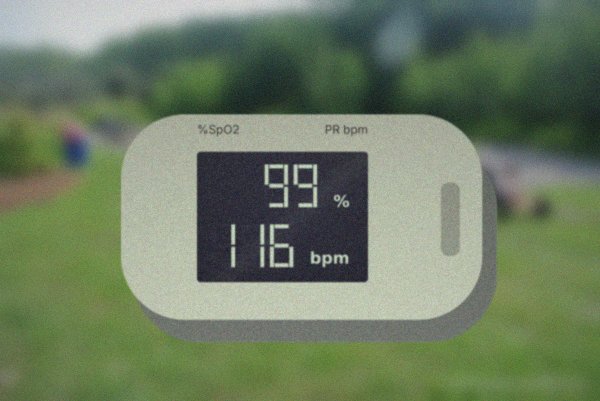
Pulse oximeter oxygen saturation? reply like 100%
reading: 99%
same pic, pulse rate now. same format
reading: 116bpm
